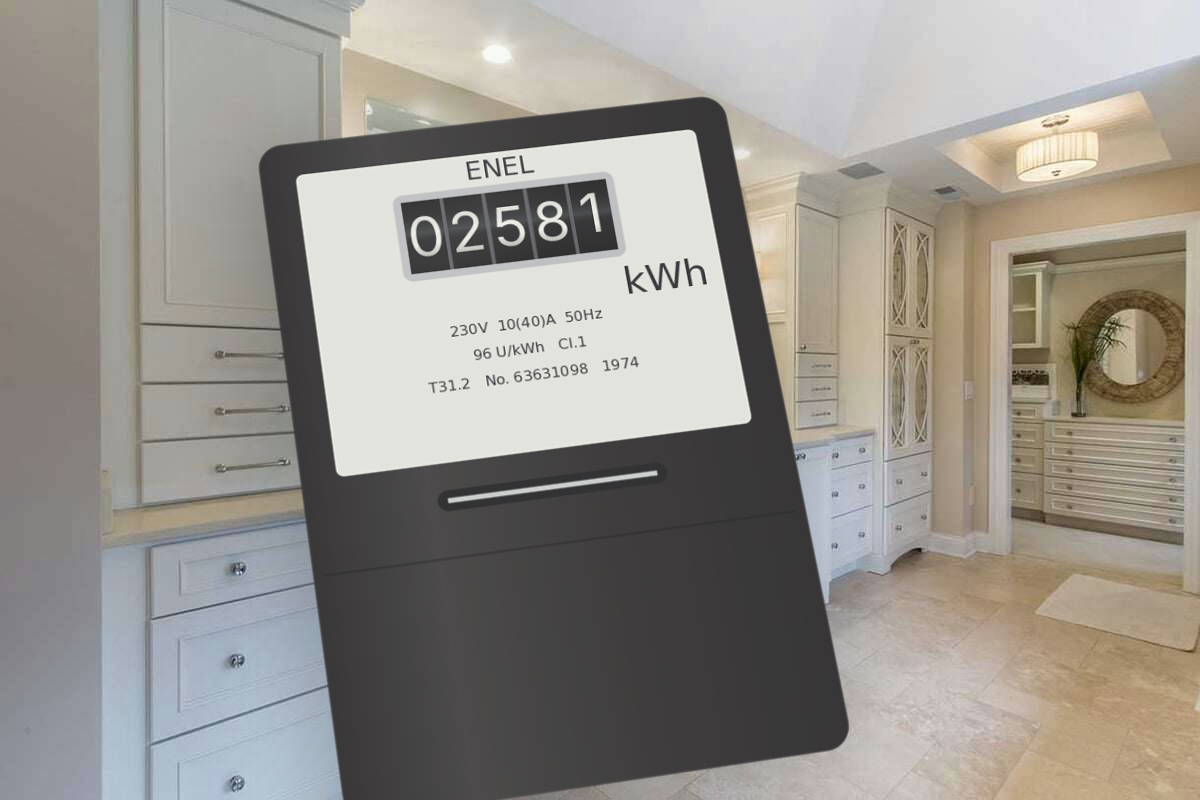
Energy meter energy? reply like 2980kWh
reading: 2581kWh
